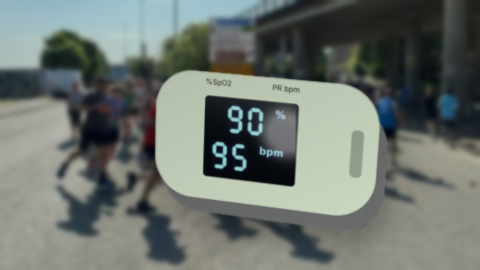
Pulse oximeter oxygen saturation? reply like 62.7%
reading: 90%
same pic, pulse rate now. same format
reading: 95bpm
